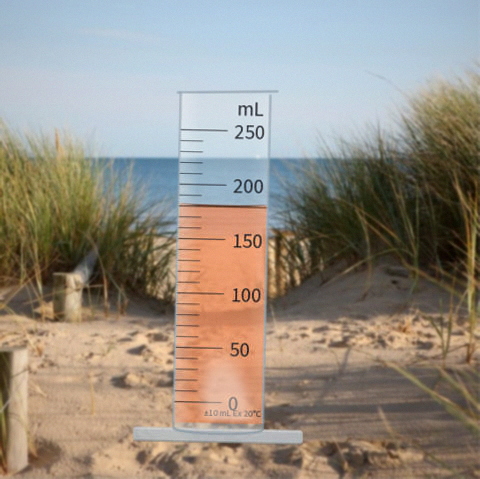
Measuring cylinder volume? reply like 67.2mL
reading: 180mL
